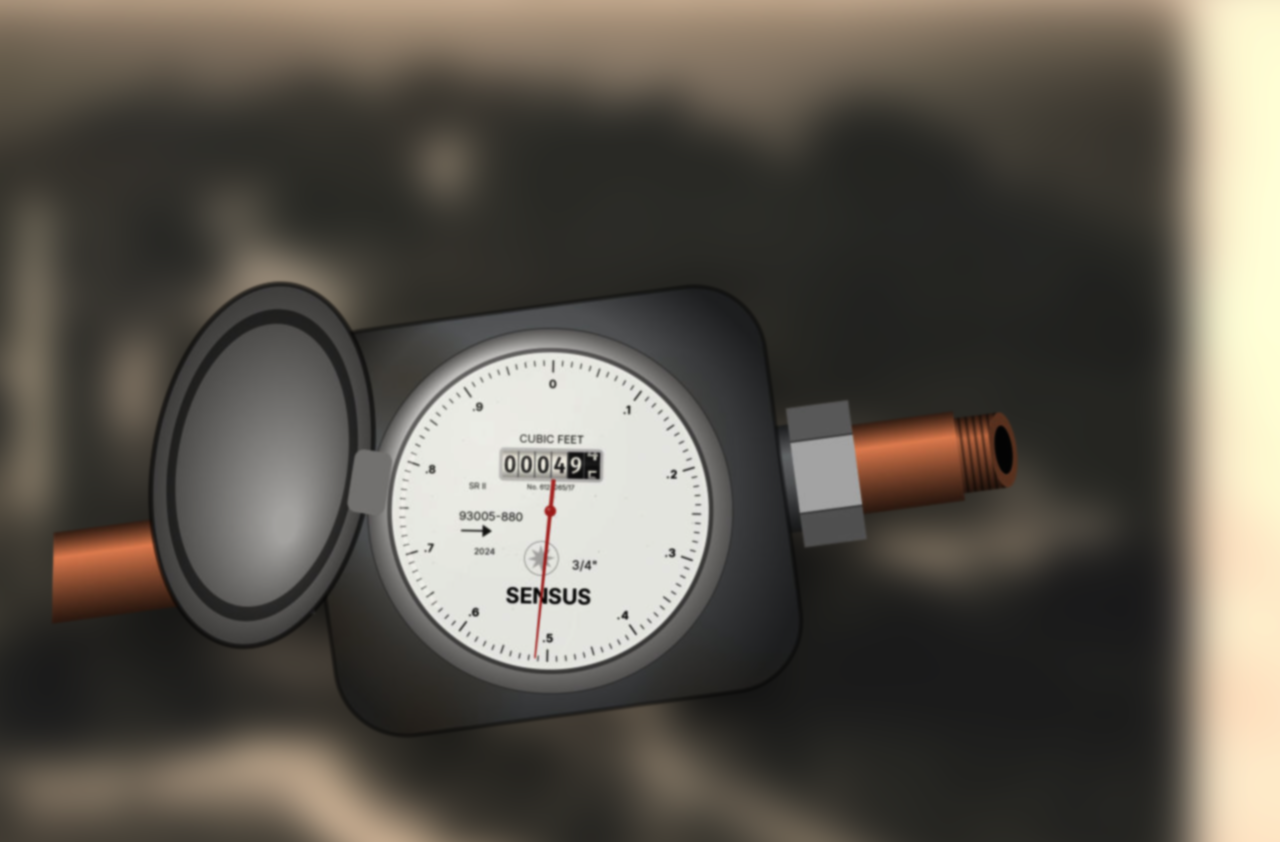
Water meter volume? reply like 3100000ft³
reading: 494.51ft³
